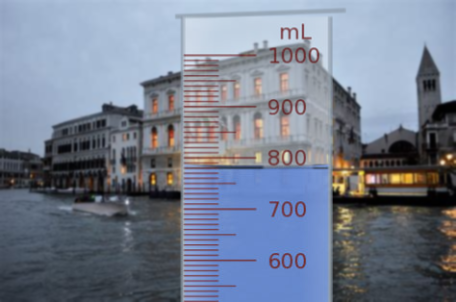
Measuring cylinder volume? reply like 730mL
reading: 780mL
